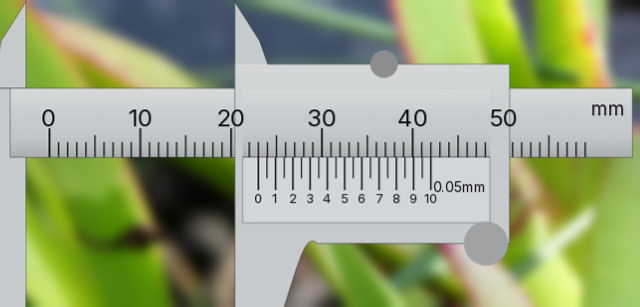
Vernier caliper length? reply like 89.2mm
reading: 23.0mm
